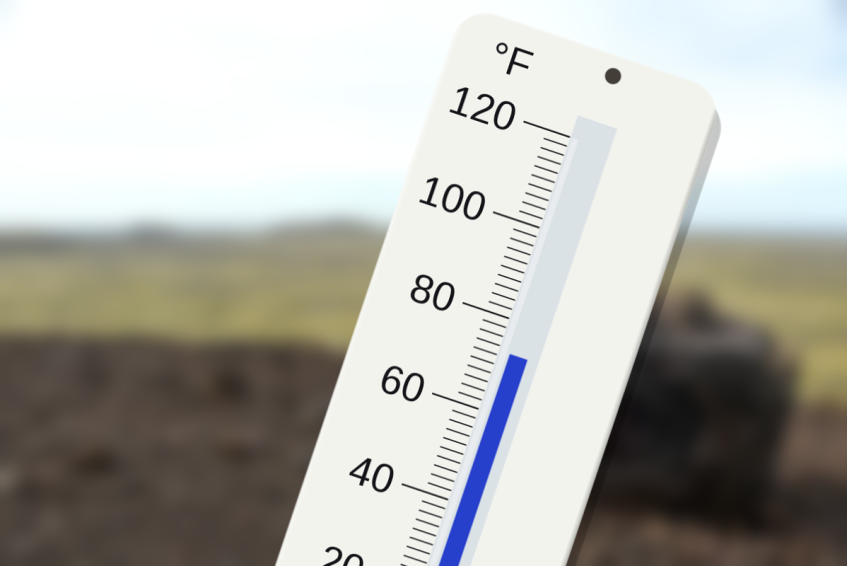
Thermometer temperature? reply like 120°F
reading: 73°F
